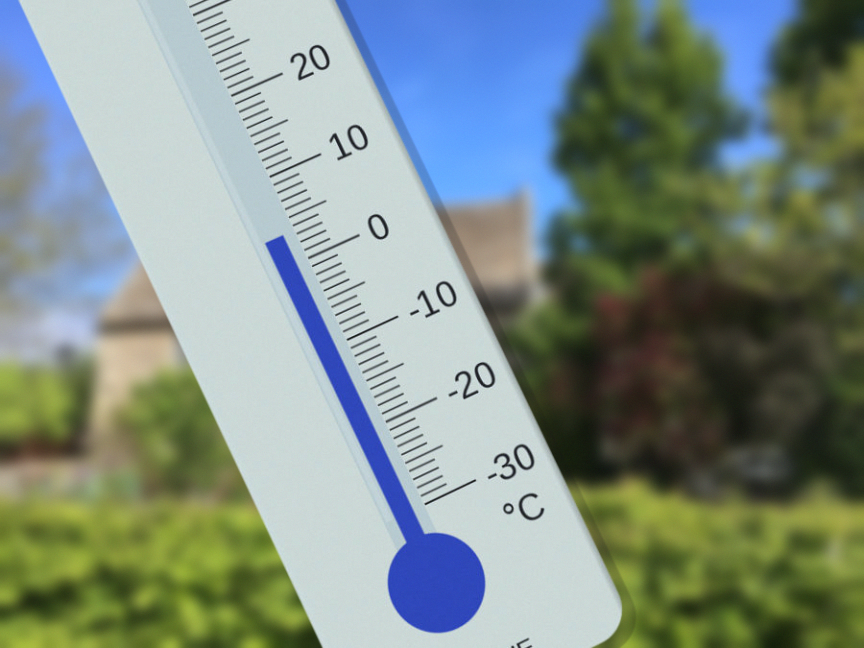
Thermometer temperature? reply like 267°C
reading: 3.5°C
